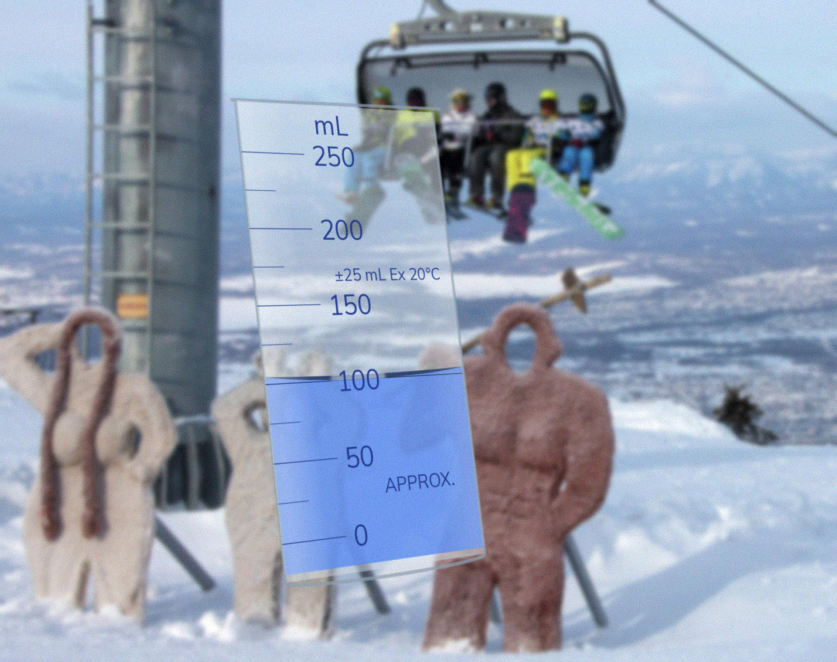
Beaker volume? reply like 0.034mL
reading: 100mL
